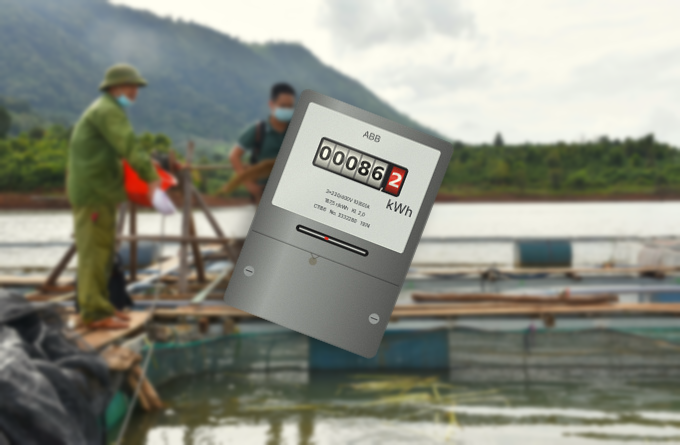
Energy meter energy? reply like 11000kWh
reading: 86.2kWh
